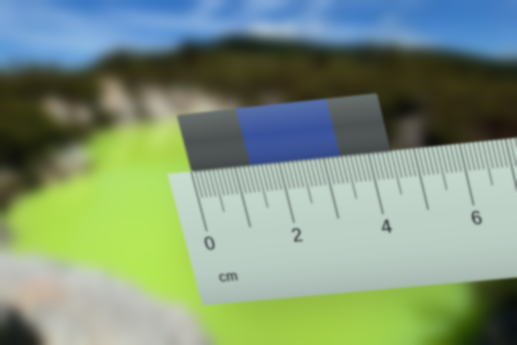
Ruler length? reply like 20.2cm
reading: 4.5cm
